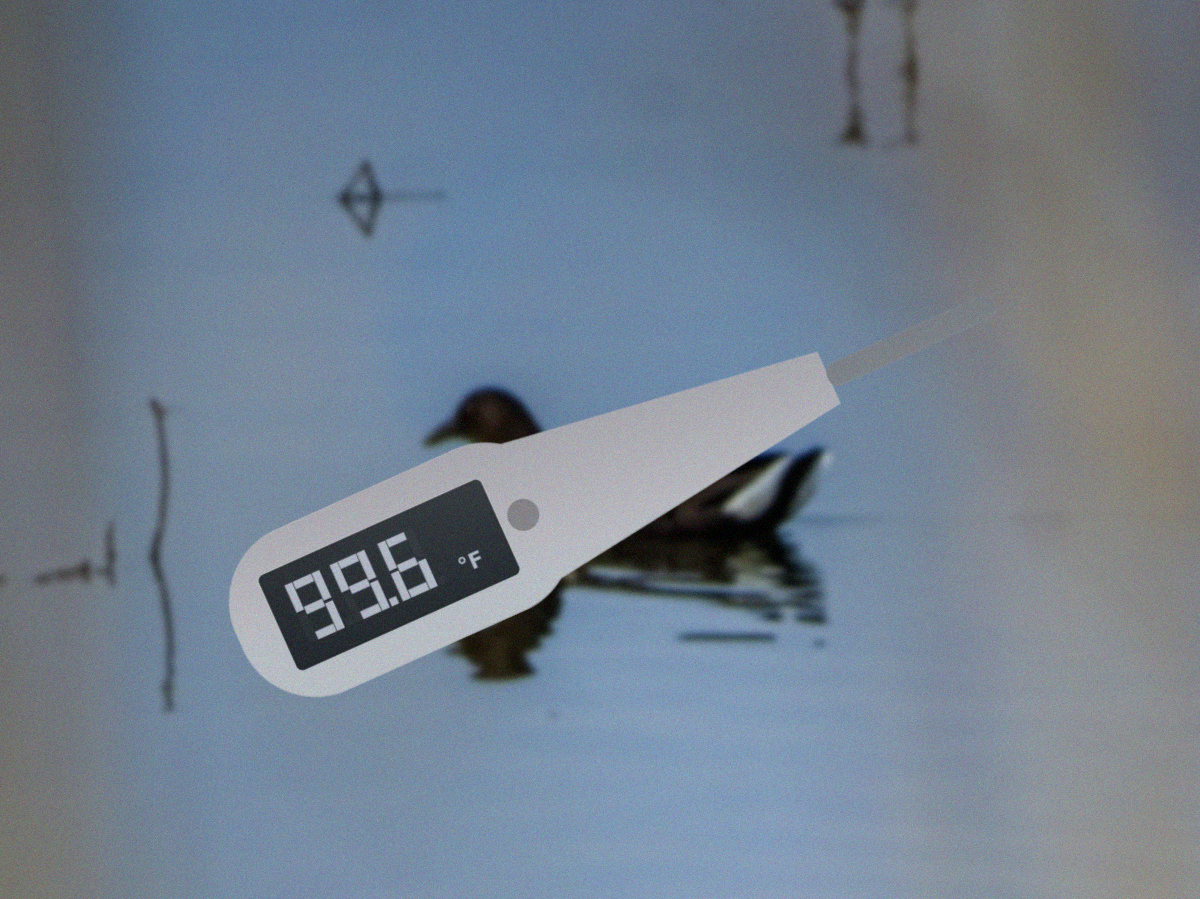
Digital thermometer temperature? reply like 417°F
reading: 99.6°F
